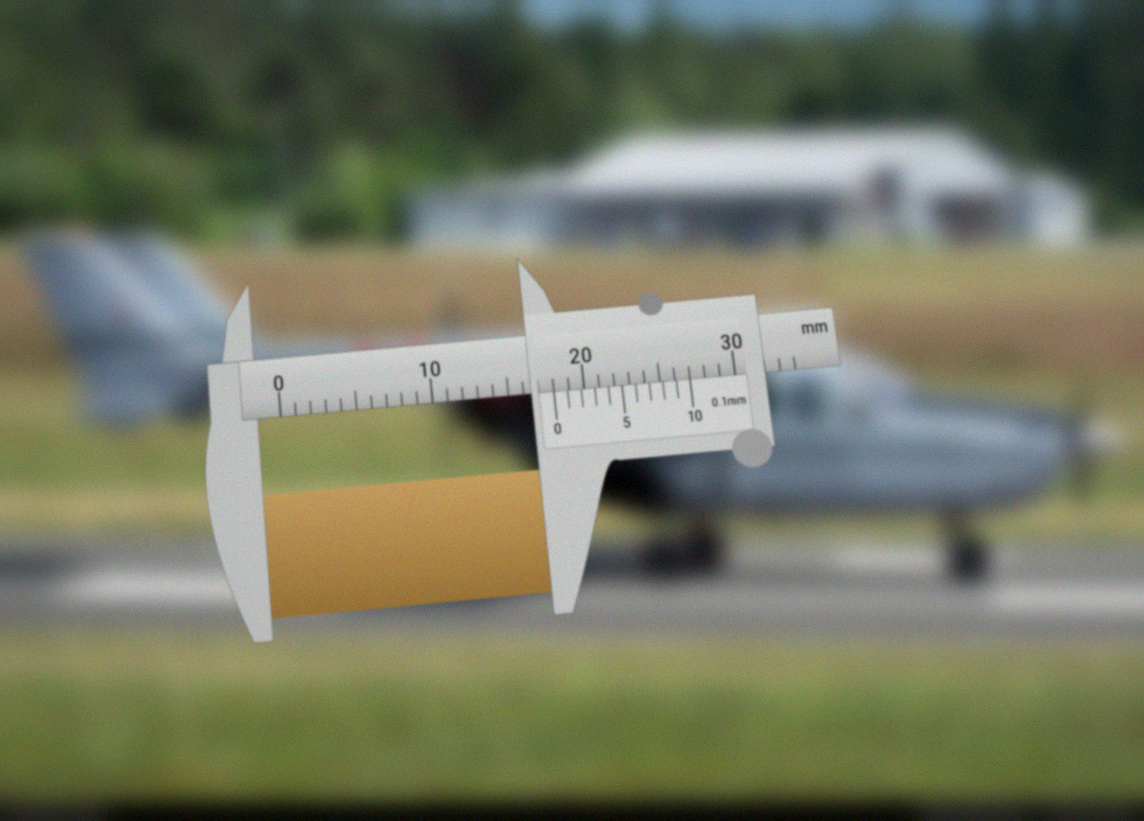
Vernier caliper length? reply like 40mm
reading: 18.0mm
